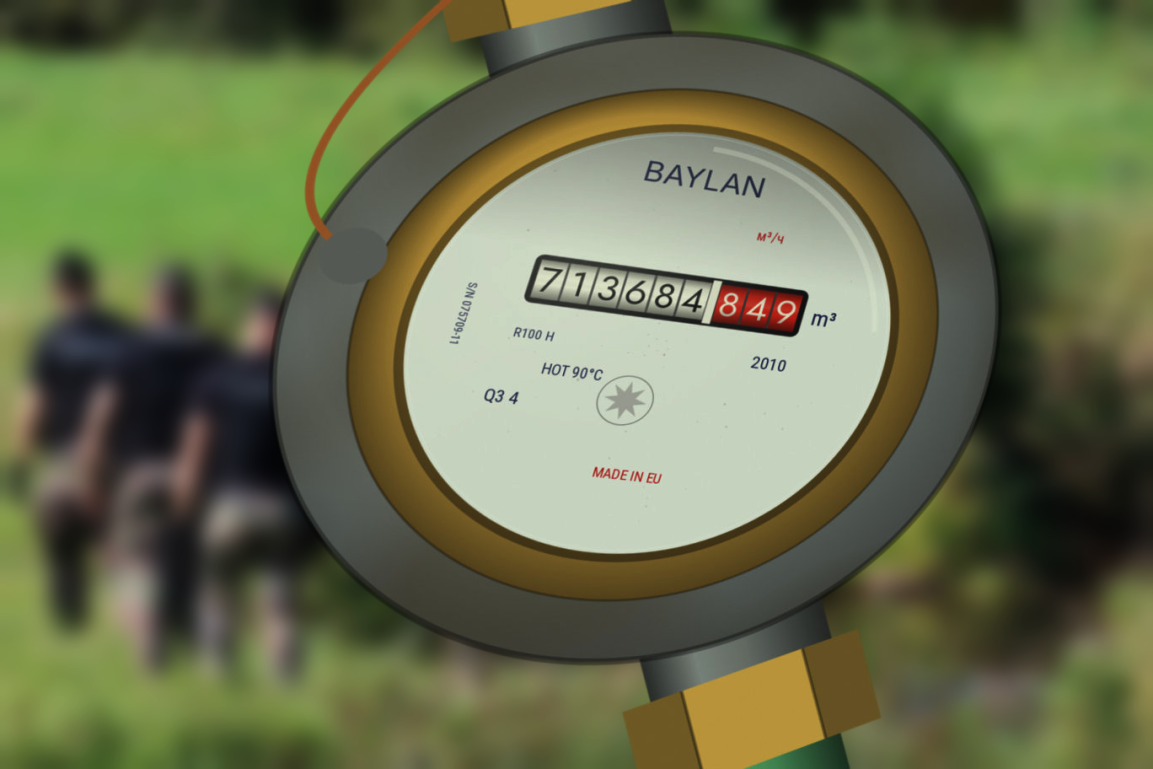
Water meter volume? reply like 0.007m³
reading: 713684.849m³
